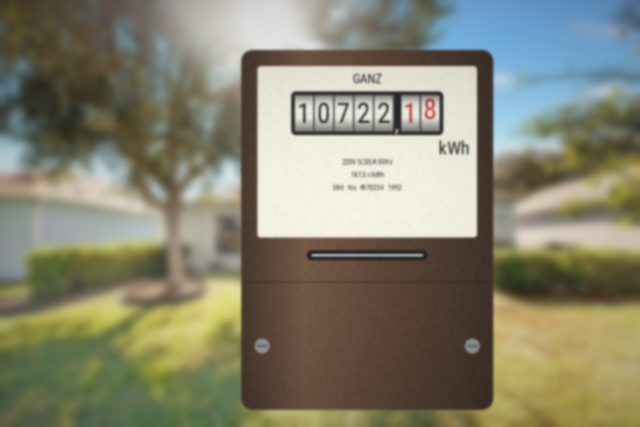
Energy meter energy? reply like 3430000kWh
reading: 10722.18kWh
